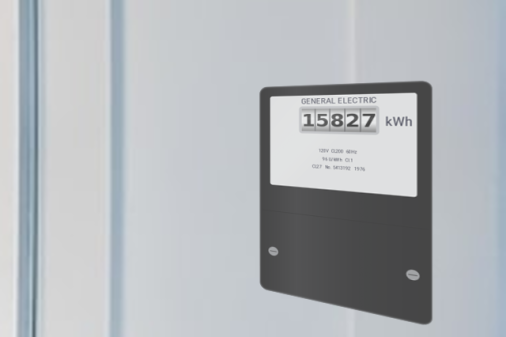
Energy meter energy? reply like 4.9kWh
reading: 15827kWh
